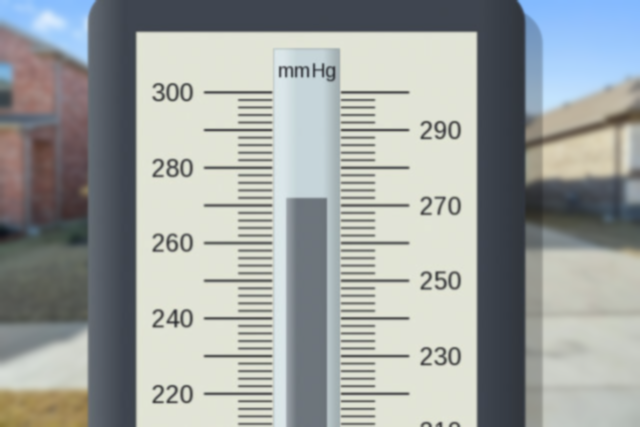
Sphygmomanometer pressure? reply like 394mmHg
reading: 272mmHg
